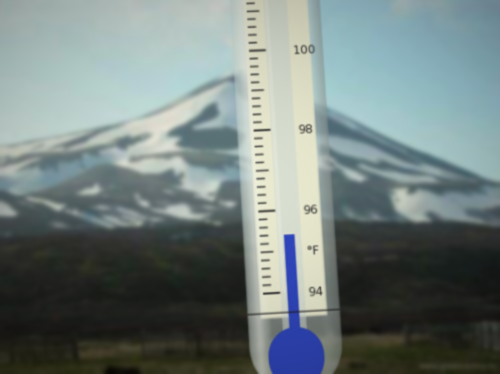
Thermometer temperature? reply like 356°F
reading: 95.4°F
